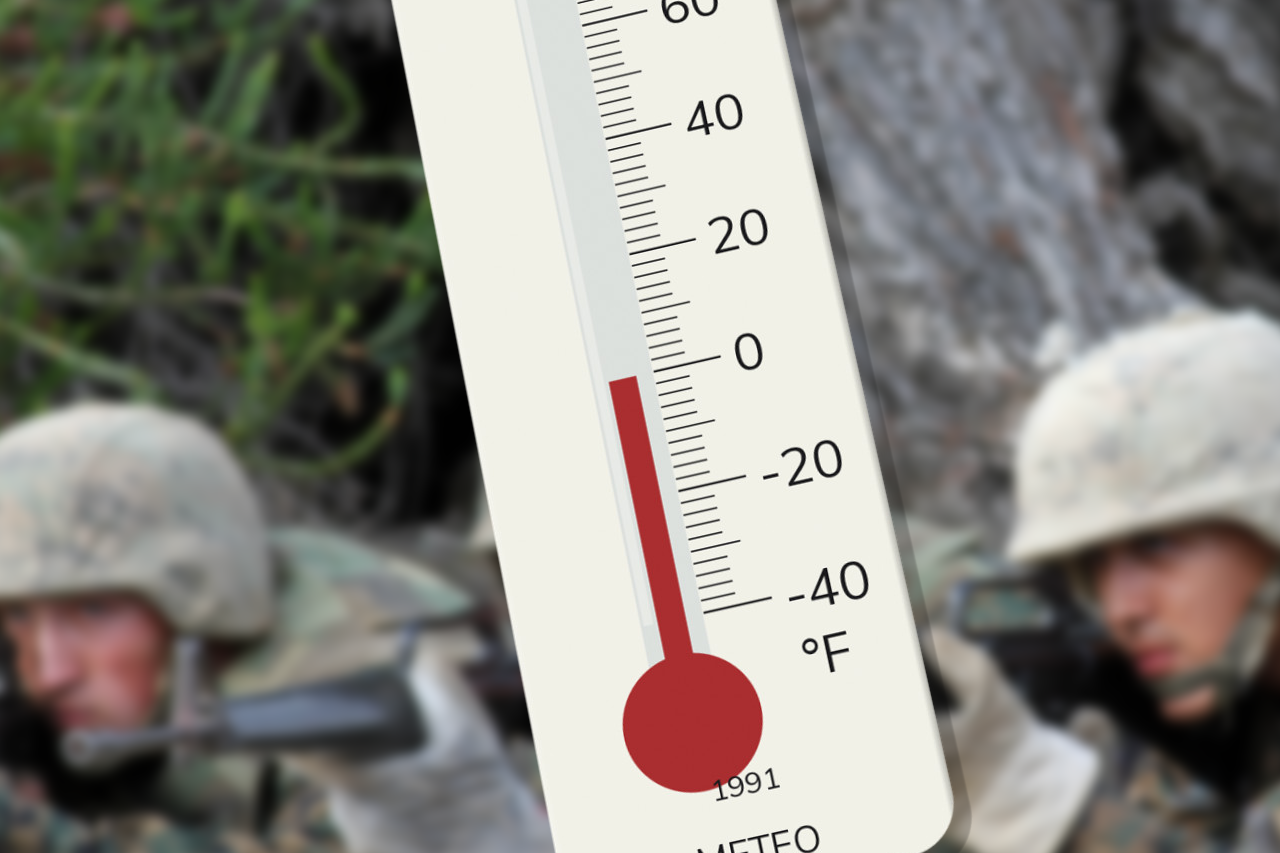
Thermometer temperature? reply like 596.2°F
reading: 0°F
